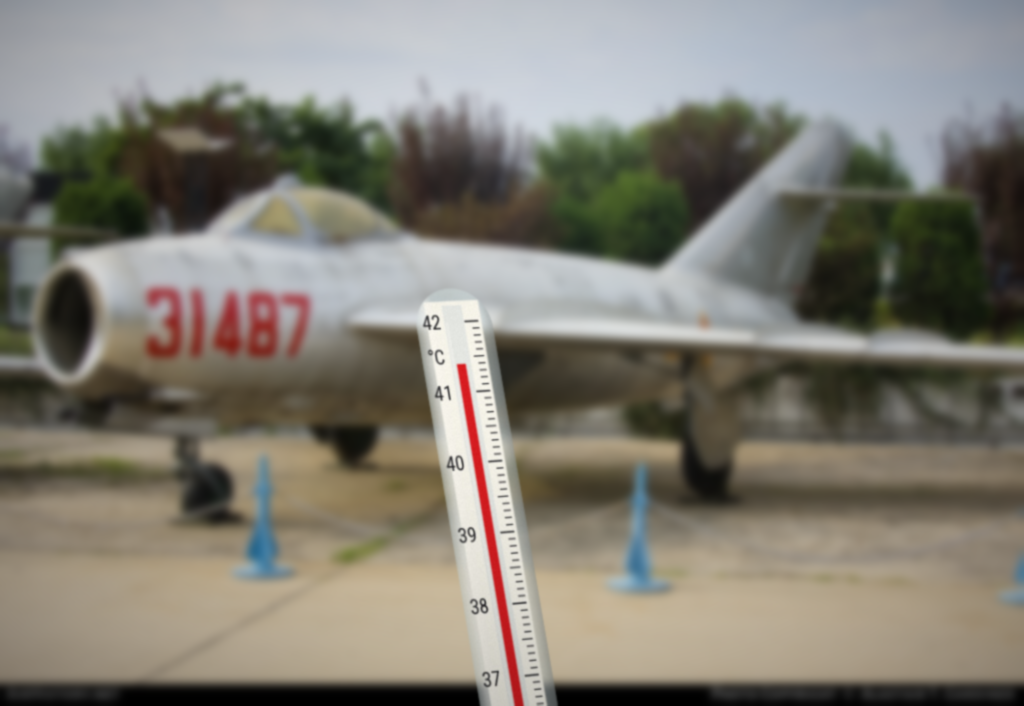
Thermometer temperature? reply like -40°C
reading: 41.4°C
